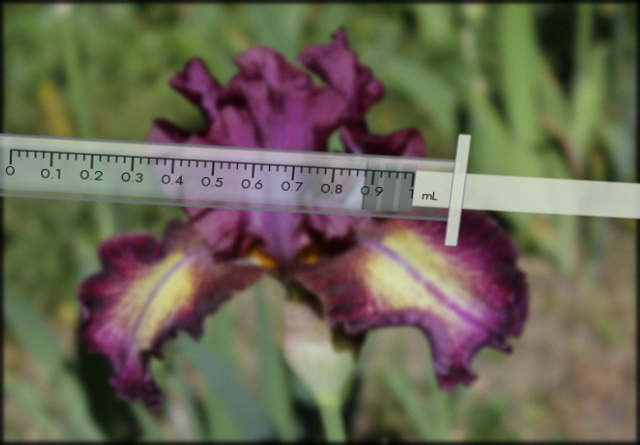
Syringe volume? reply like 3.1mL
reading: 0.88mL
